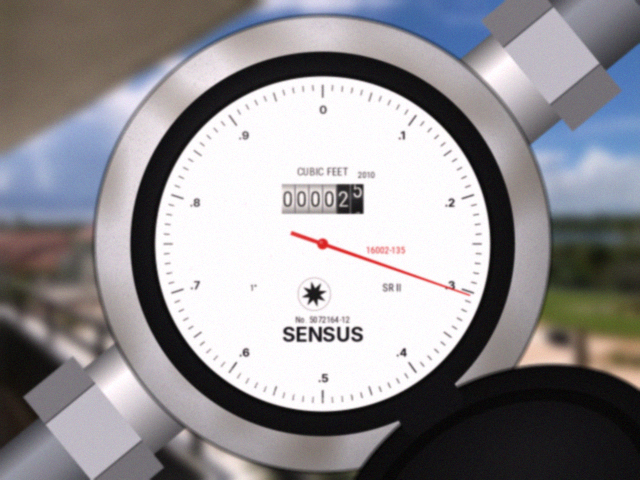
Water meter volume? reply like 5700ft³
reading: 25.30ft³
